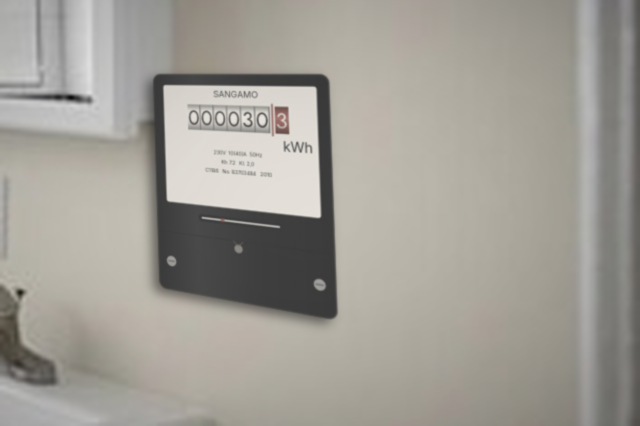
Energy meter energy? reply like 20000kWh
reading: 30.3kWh
